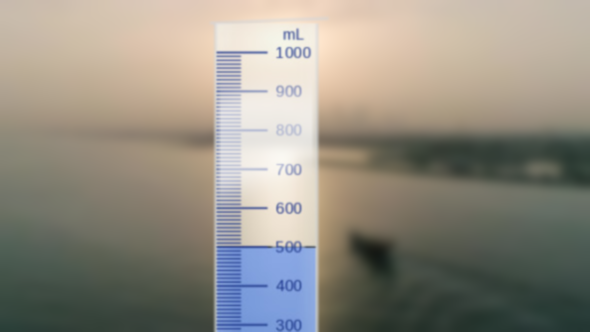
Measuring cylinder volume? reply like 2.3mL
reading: 500mL
